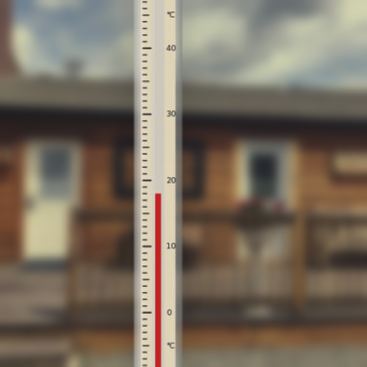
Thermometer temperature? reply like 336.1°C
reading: 18°C
